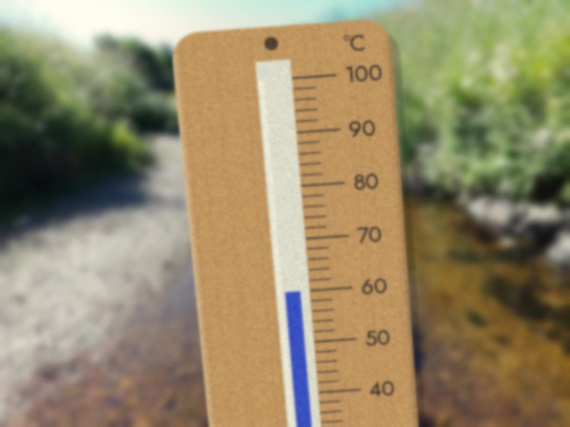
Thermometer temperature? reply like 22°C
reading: 60°C
